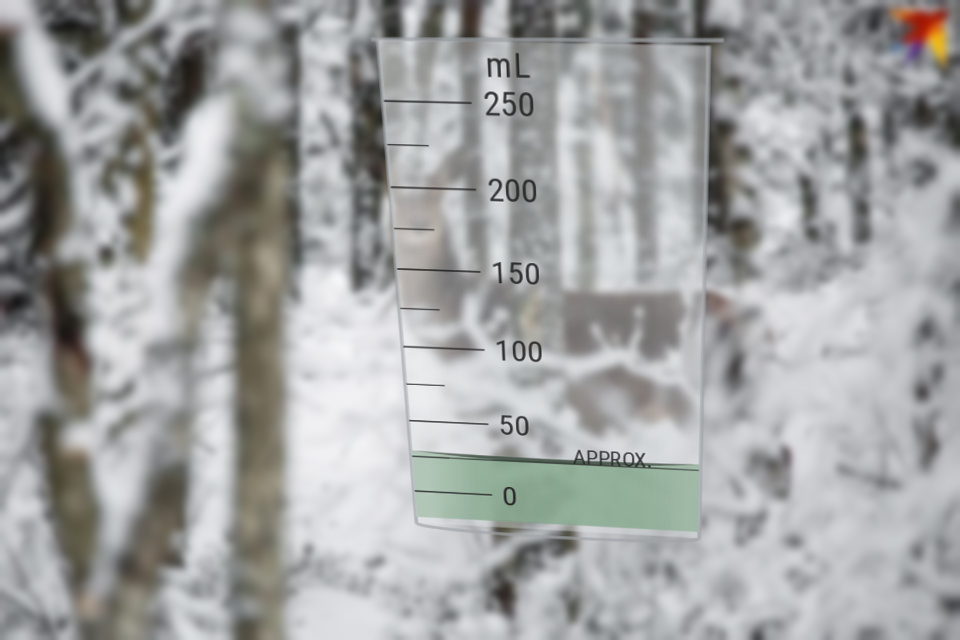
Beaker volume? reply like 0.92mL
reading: 25mL
